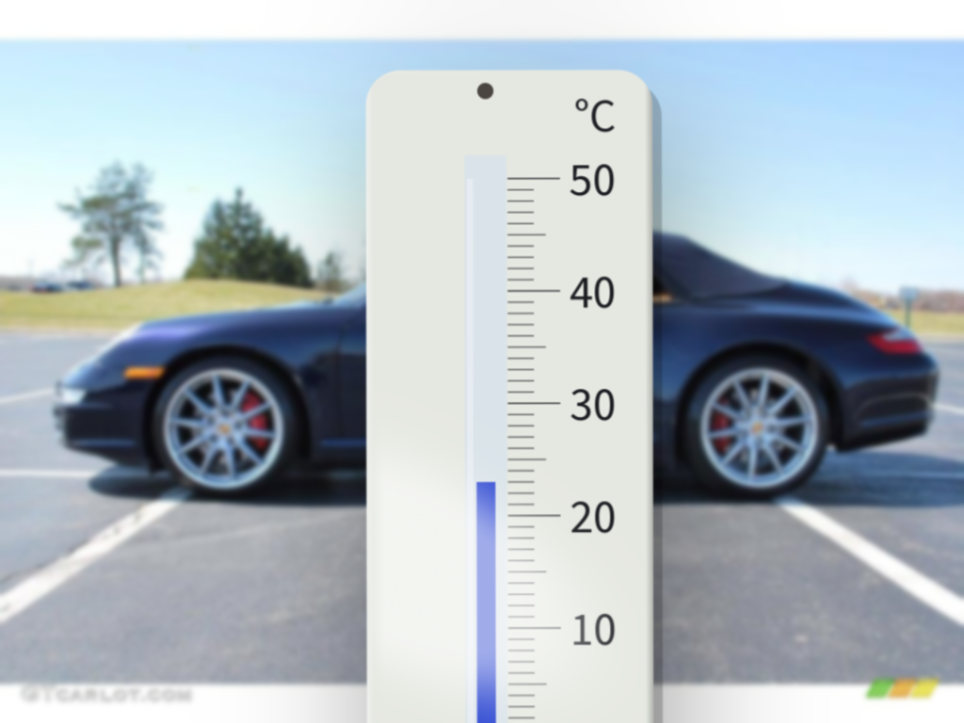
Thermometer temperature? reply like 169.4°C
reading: 23°C
